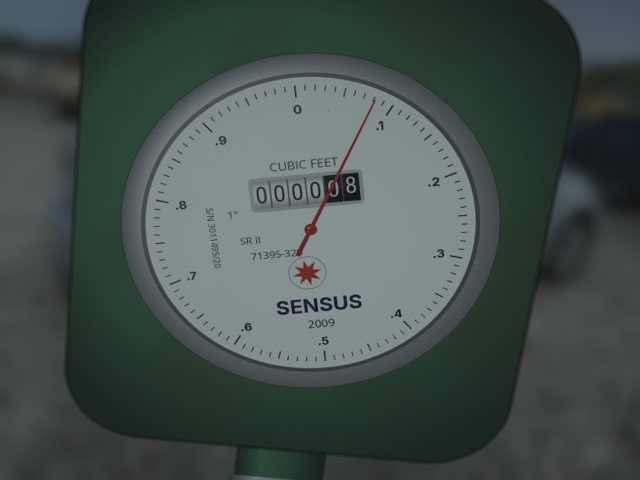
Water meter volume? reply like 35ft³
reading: 8.08ft³
